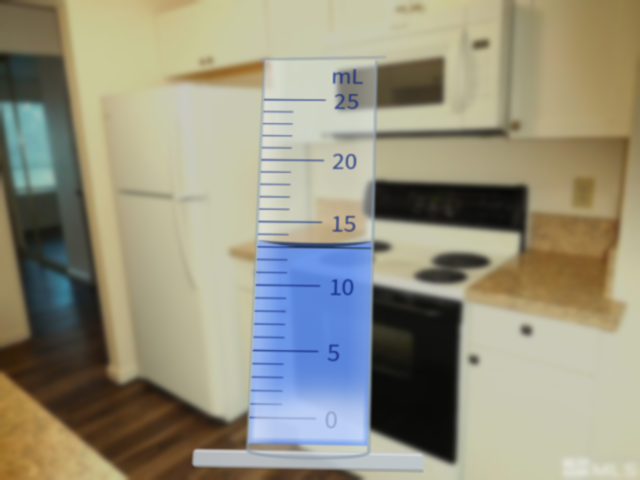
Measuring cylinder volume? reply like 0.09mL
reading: 13mL
